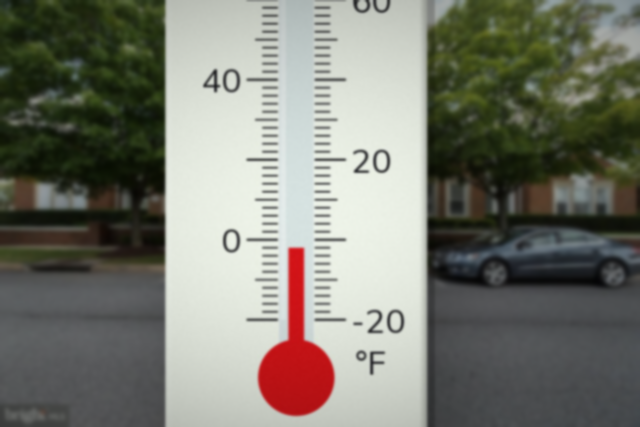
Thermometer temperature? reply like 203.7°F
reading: -2°F
